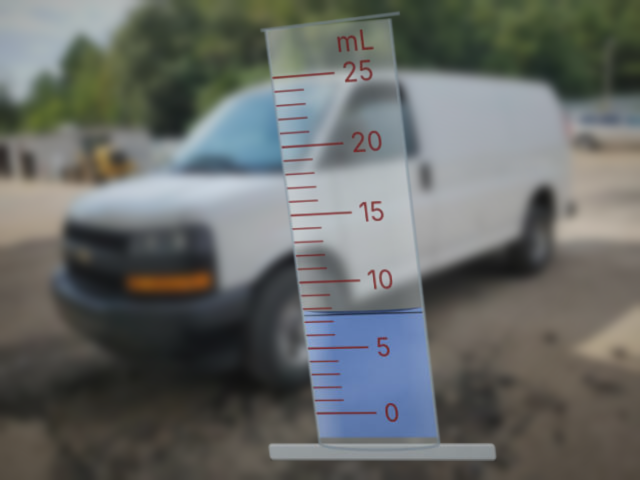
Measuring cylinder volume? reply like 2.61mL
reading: 7.5mL
